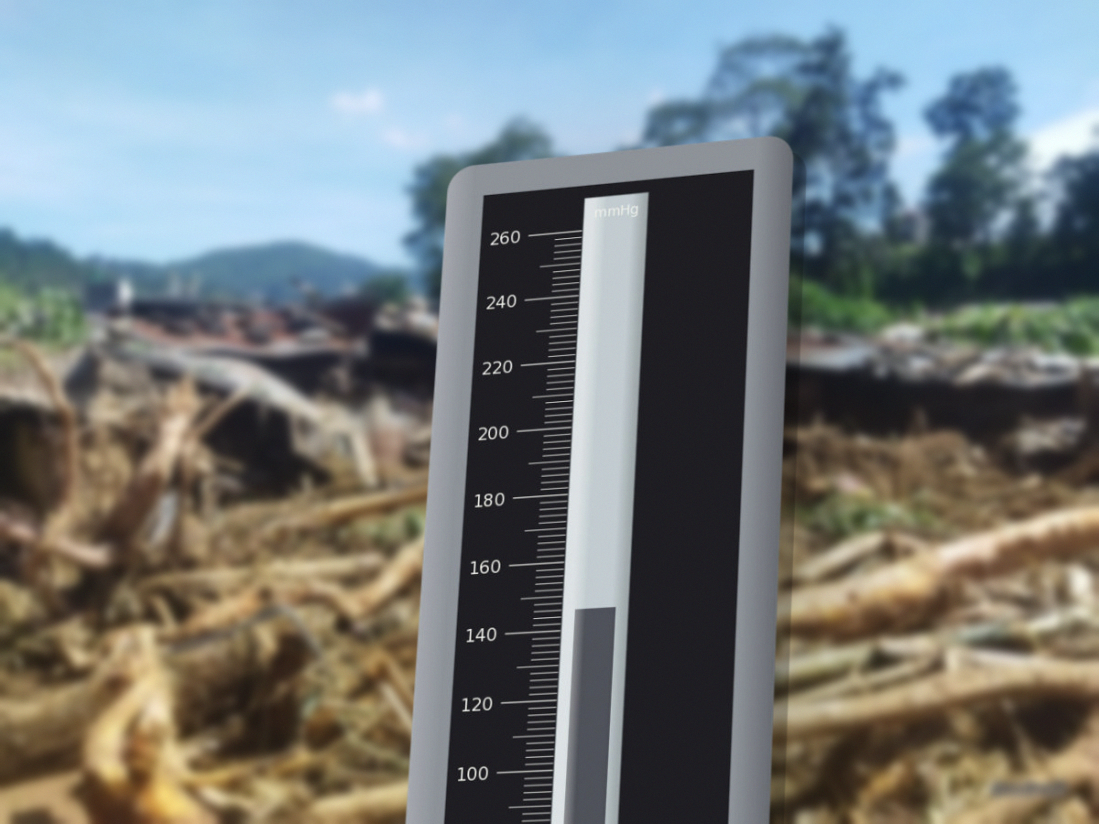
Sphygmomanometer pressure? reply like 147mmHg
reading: 146mmHg
